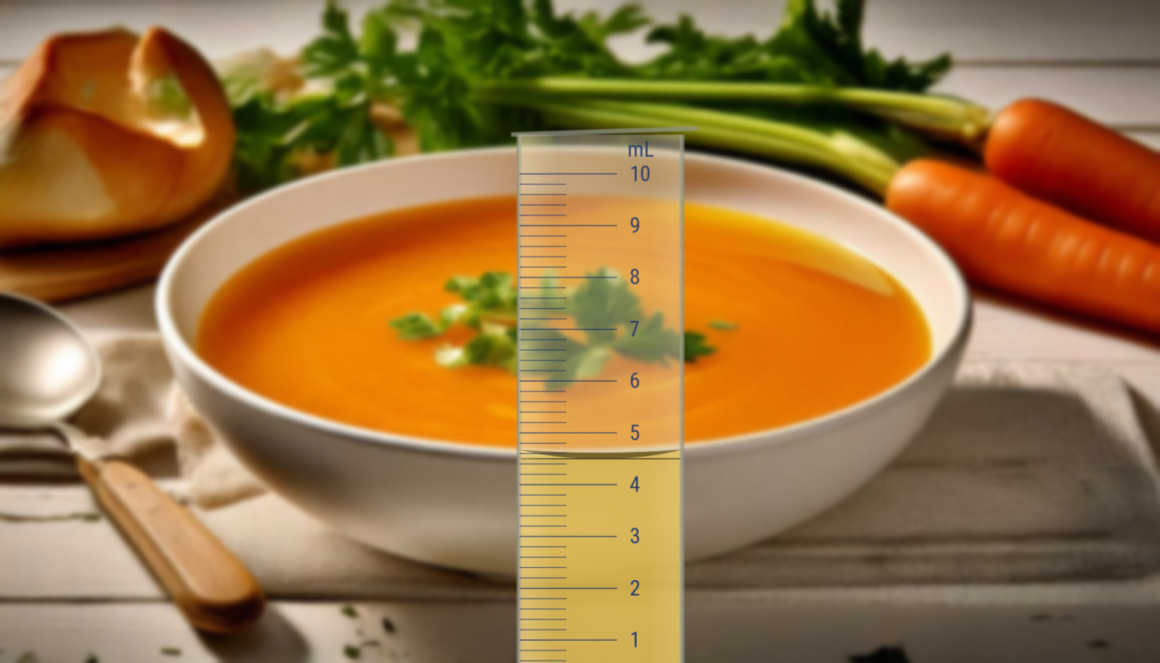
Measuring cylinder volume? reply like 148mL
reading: 4.5mL
